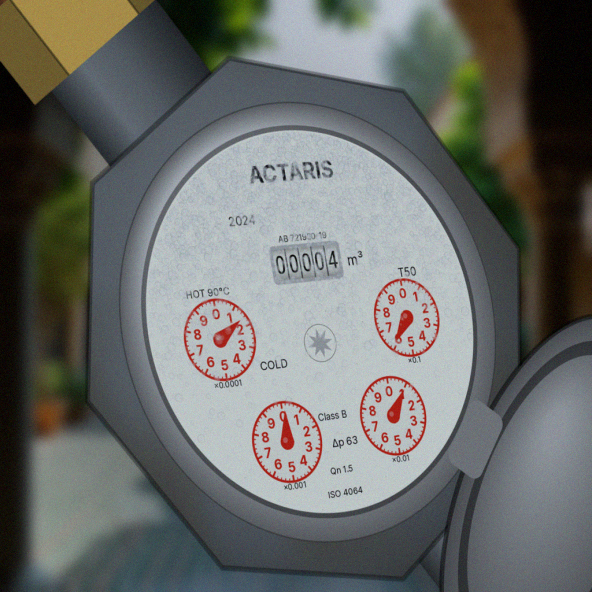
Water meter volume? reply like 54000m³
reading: 4.6101m³
